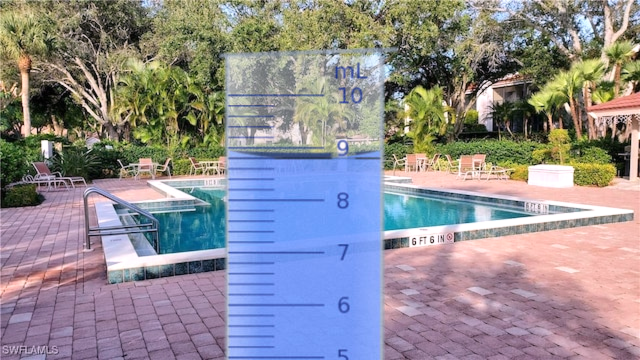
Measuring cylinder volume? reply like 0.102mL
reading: 8.8mL
